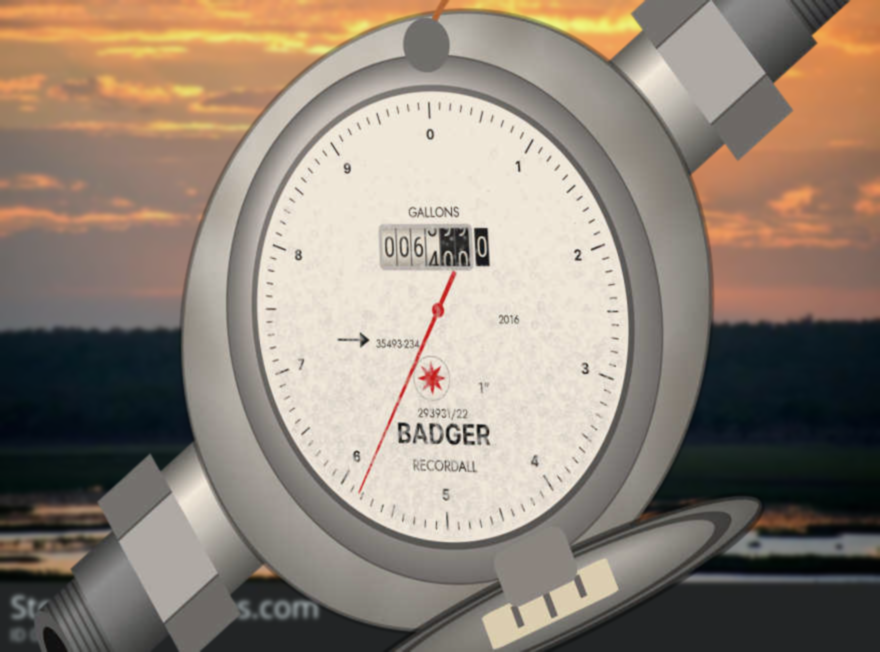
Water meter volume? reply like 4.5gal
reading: 63995.8gal
